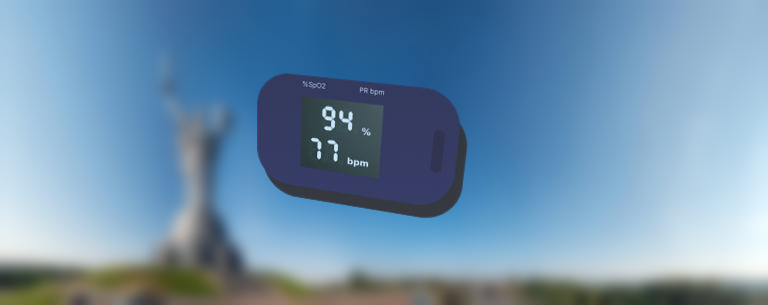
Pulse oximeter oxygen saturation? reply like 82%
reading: 94%
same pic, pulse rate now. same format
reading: 77bpm
